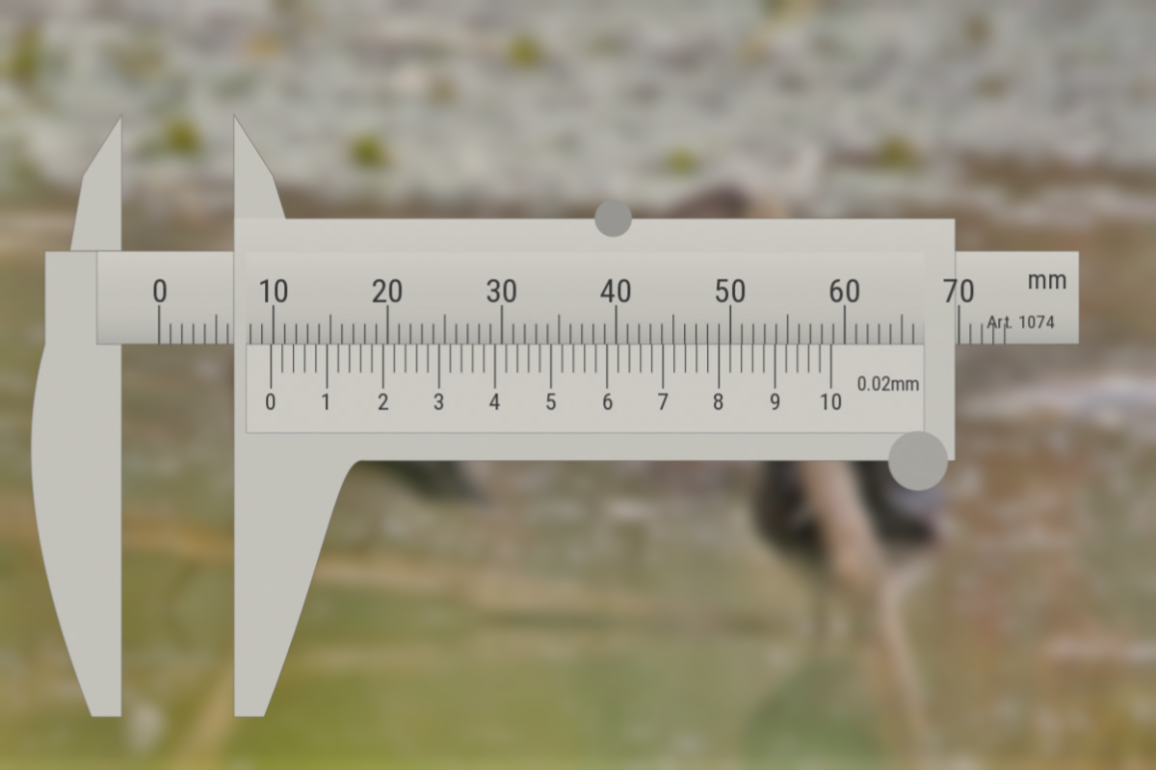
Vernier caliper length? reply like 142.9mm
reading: 9.8mm
